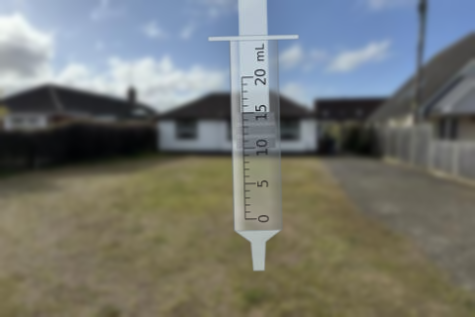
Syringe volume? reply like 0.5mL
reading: 10mL
